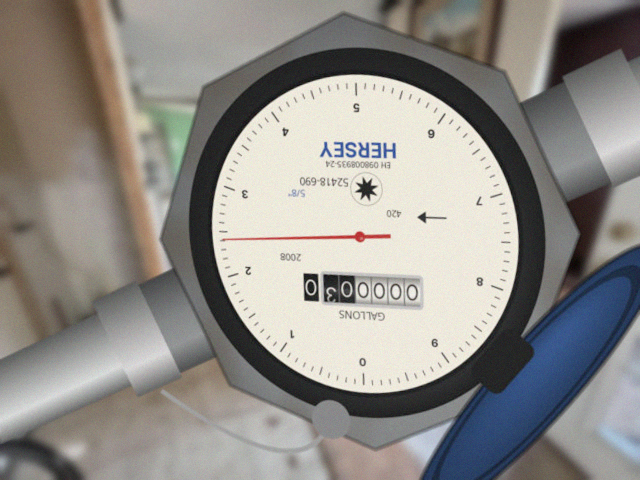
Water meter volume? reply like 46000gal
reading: 32.4gal
